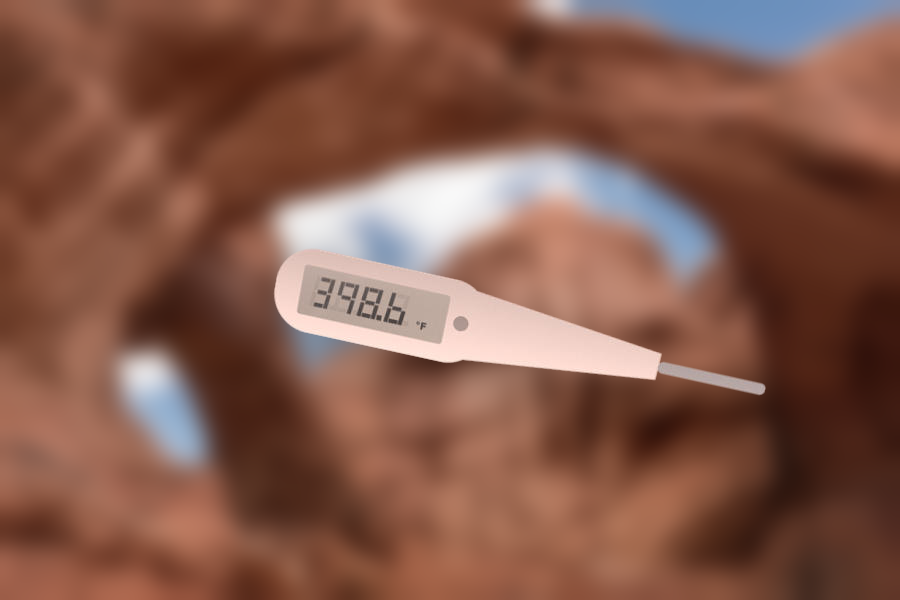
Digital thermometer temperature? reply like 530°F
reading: 398.6°F
